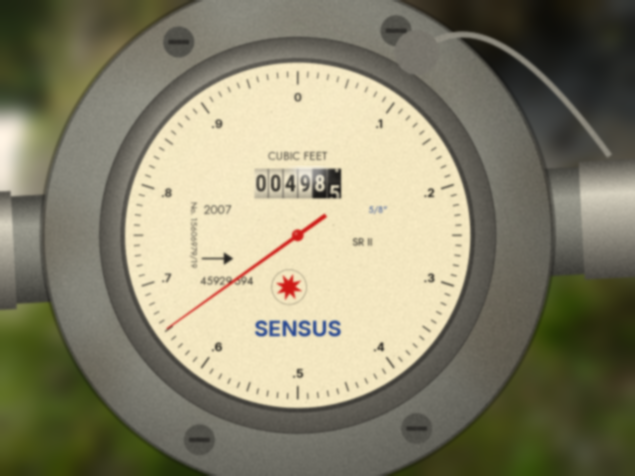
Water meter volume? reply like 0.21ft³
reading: 4984.65ft³
